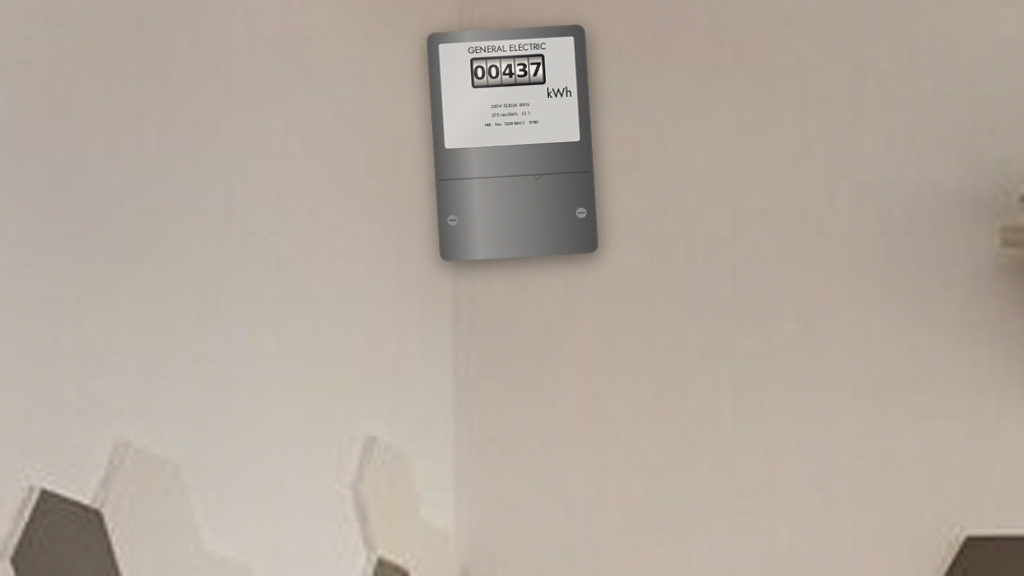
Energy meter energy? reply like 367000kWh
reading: 437kWh
